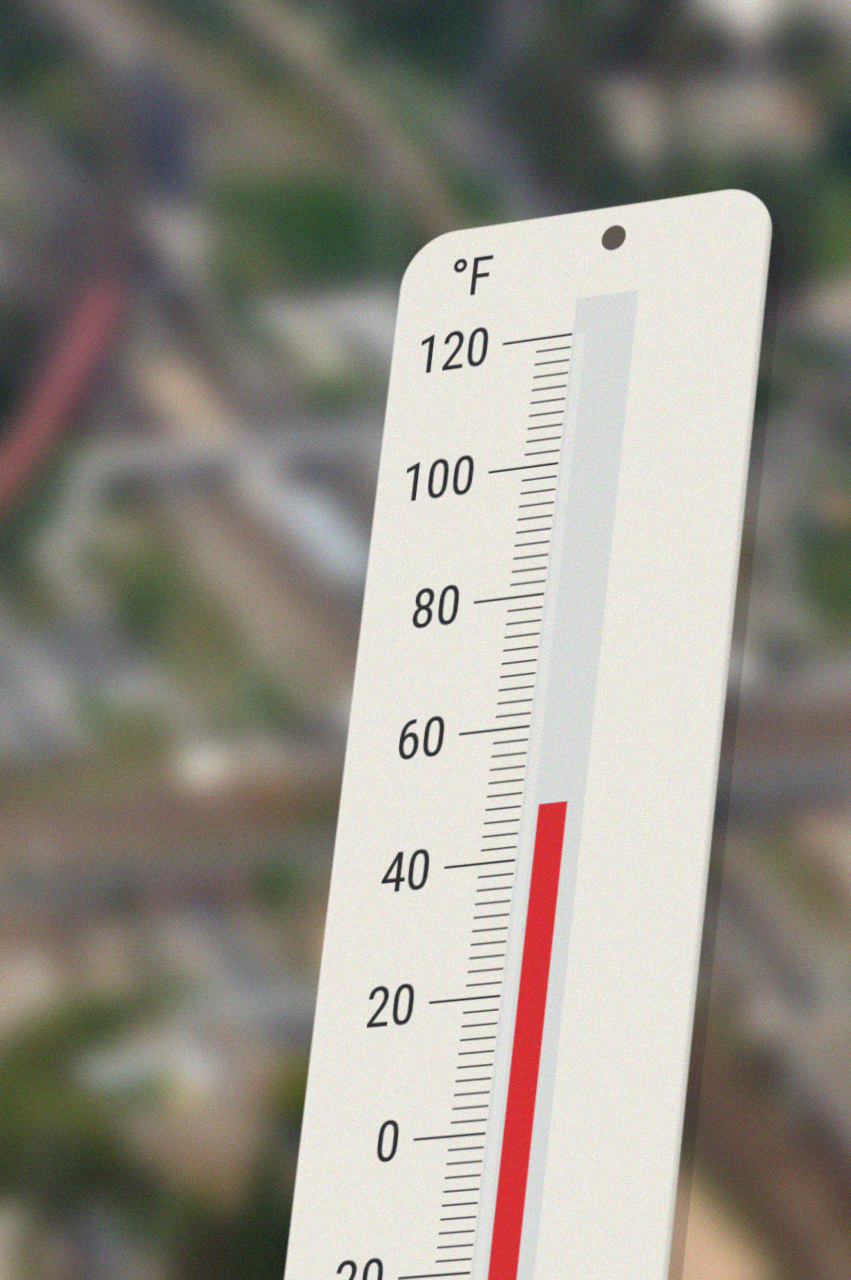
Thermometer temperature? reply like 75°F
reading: 48°F
